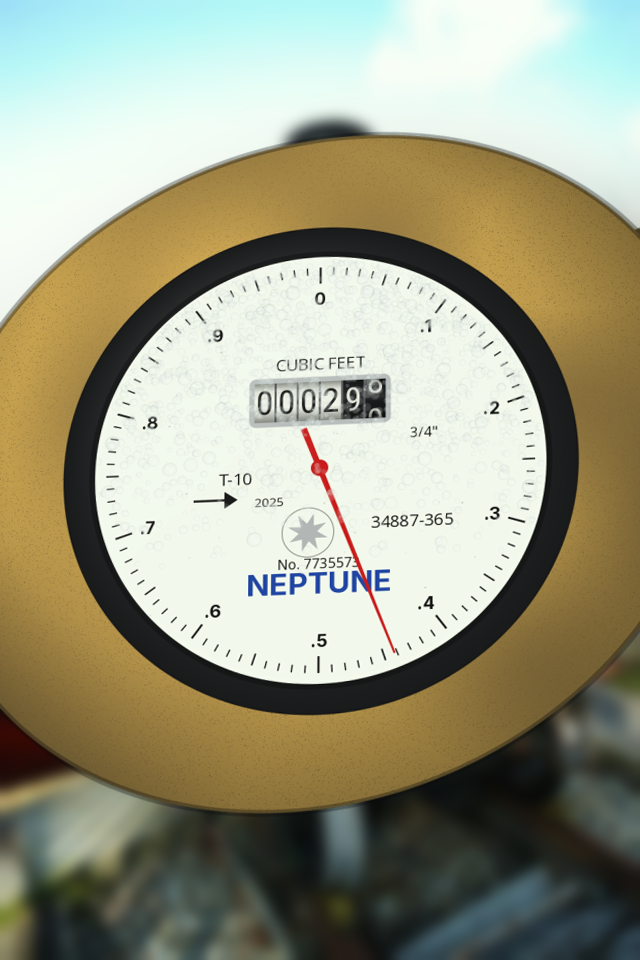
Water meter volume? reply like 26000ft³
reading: 298.44ft³
